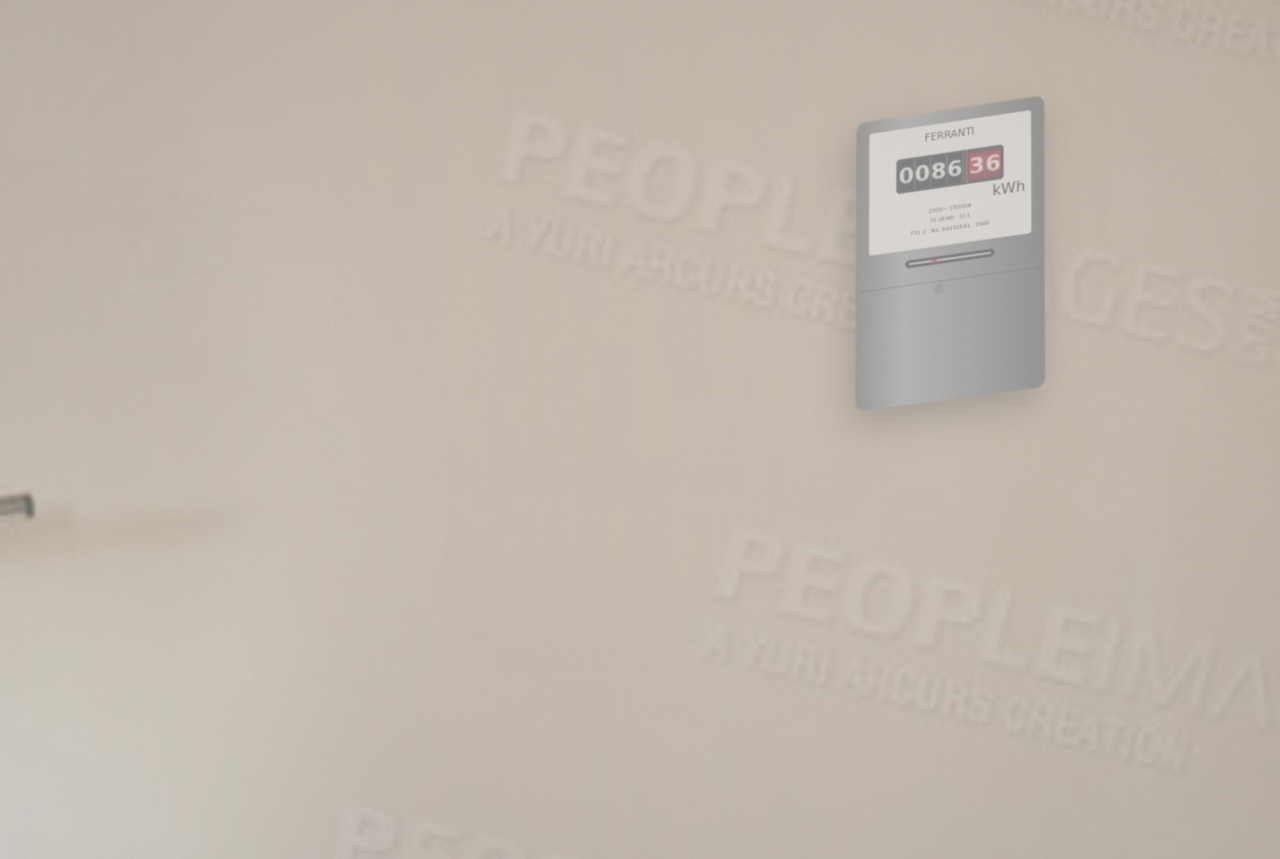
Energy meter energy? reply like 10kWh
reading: 86.36kWh
